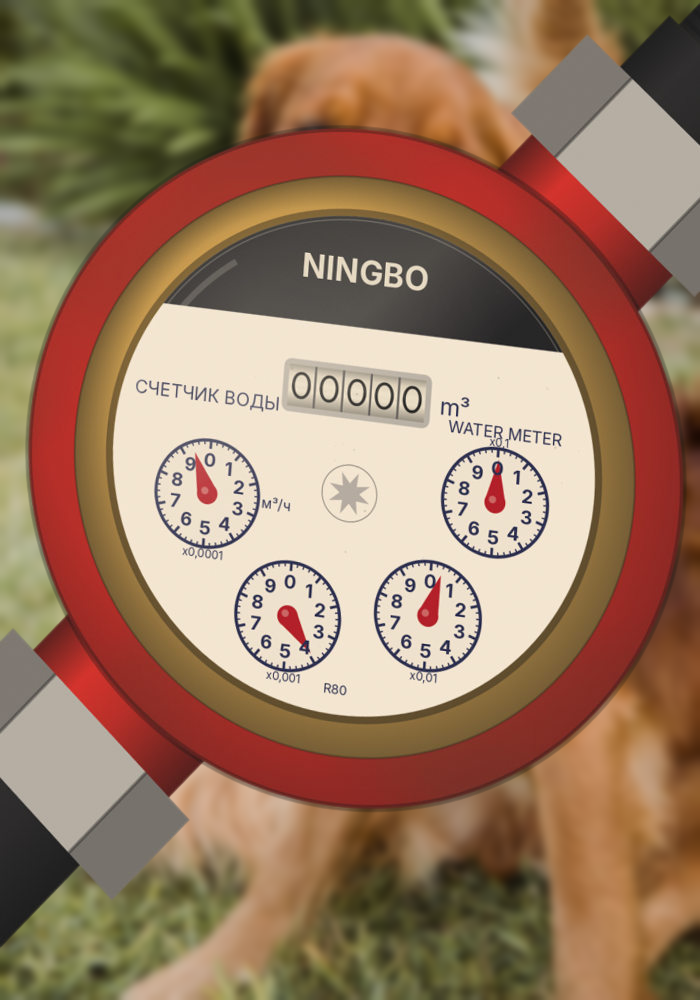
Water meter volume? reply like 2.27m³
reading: 0.0039m³
